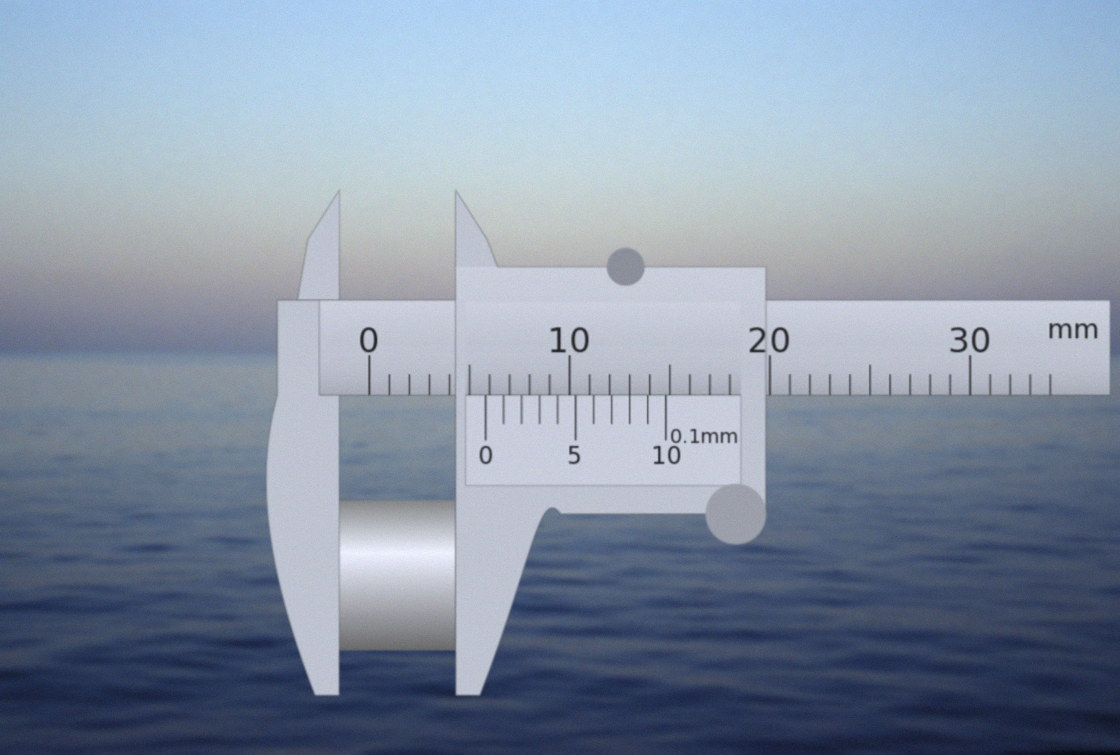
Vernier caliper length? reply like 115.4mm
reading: 5.8mm
